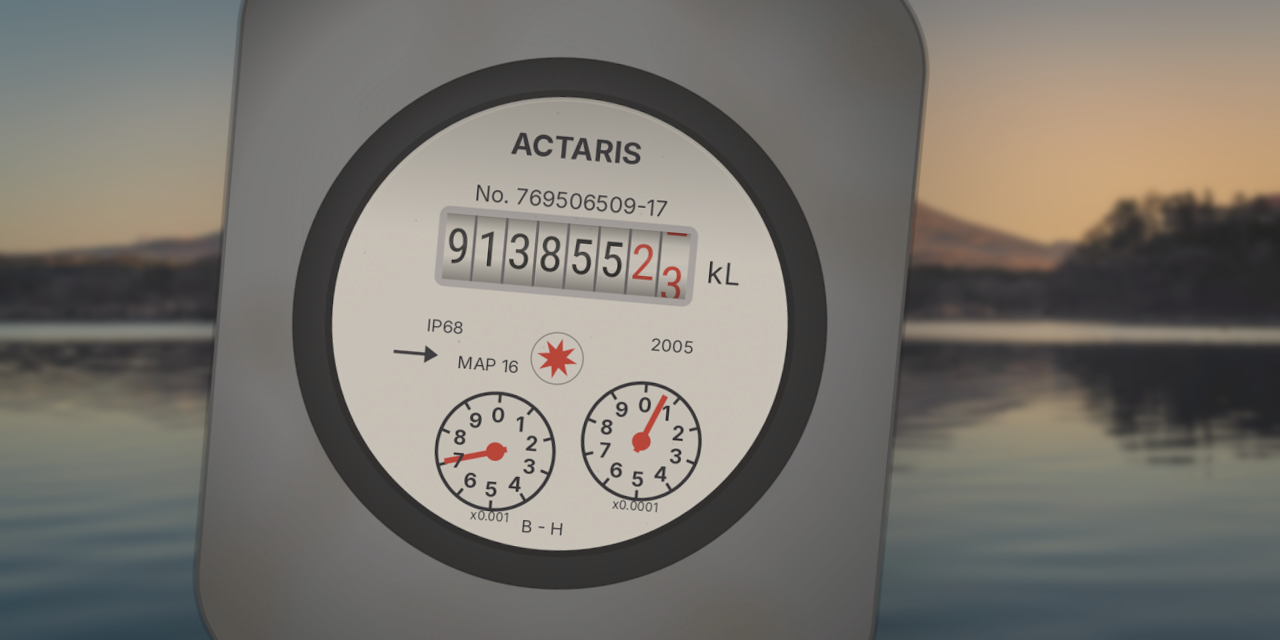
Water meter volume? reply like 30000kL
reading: 913855.2270kL
